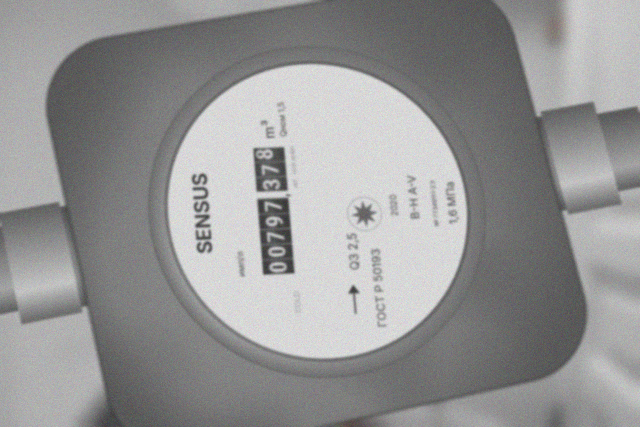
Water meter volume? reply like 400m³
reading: 797.378m³
